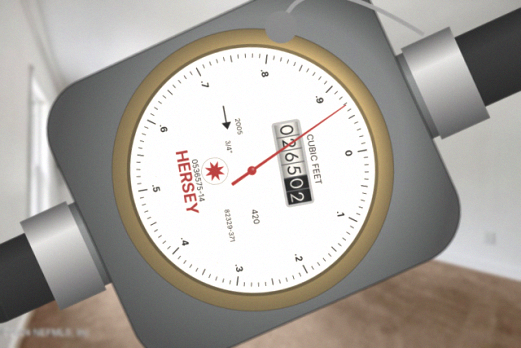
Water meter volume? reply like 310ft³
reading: 26501.93ft³
